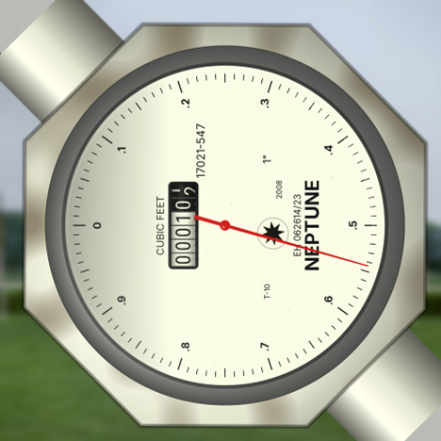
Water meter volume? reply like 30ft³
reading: 101.54ft³
